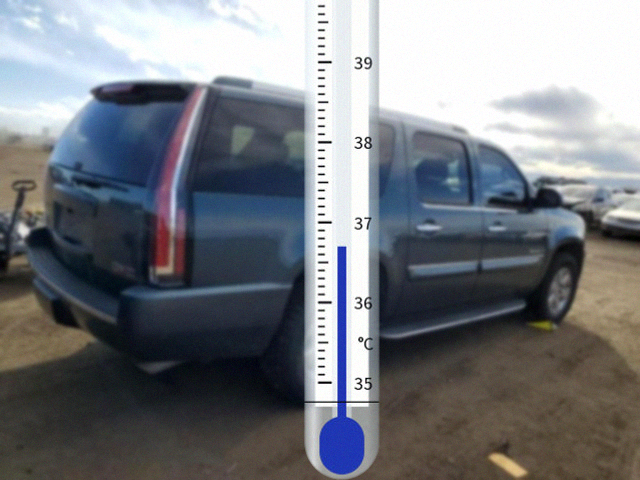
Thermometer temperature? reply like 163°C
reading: 36.7°C
